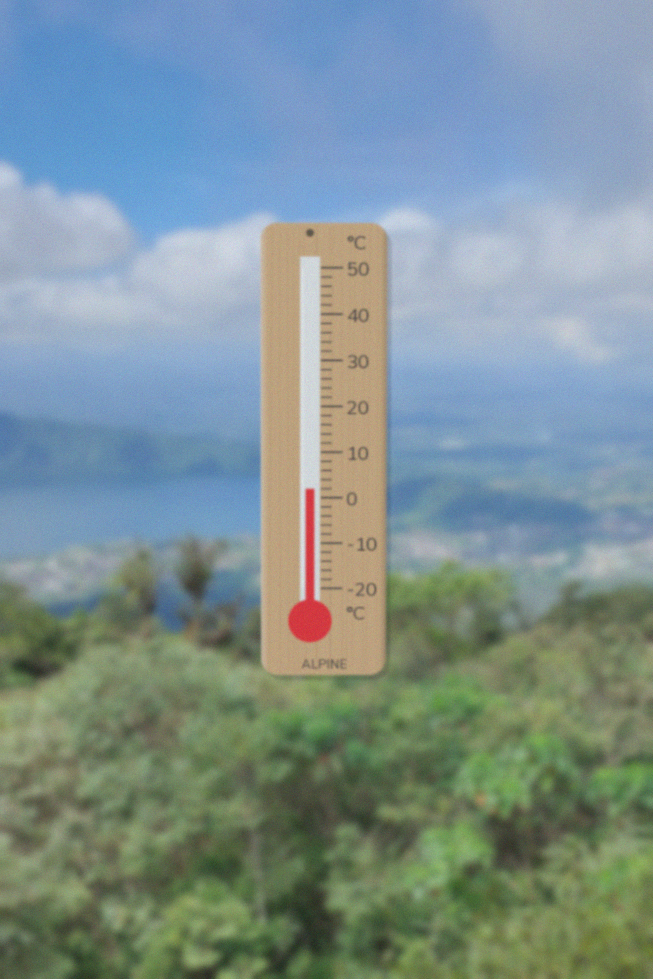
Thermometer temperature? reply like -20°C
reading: 2°C
